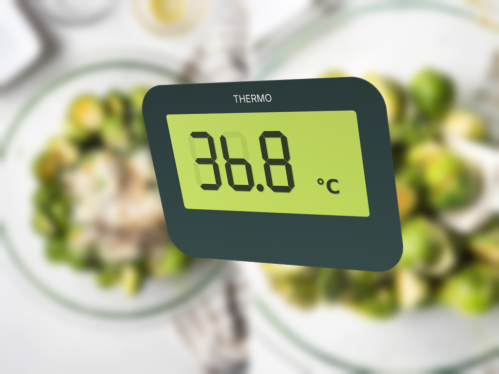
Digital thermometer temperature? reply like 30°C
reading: 36.8°C
